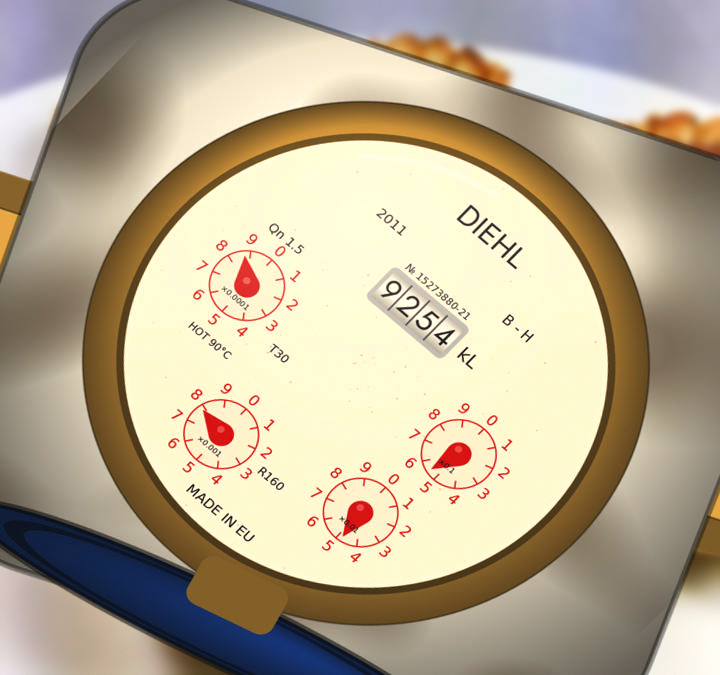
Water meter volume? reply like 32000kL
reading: 9254.5478kL
